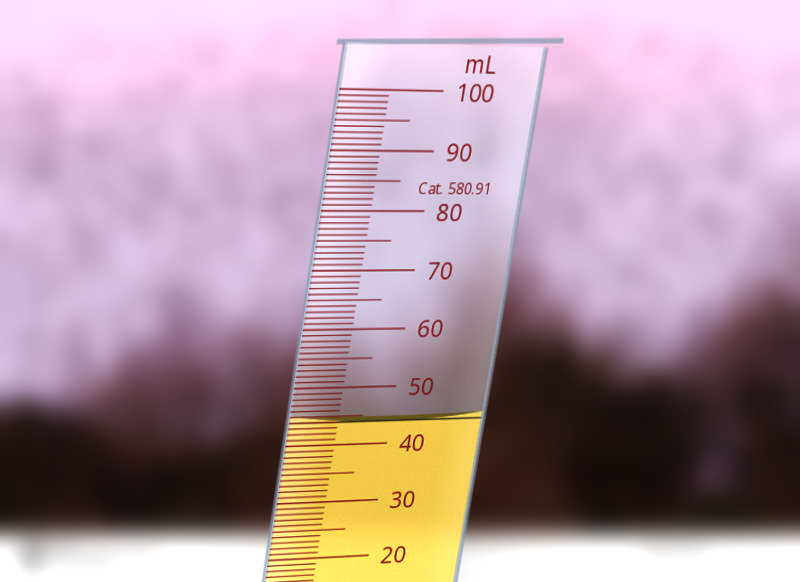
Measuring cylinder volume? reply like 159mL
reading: 44mL
